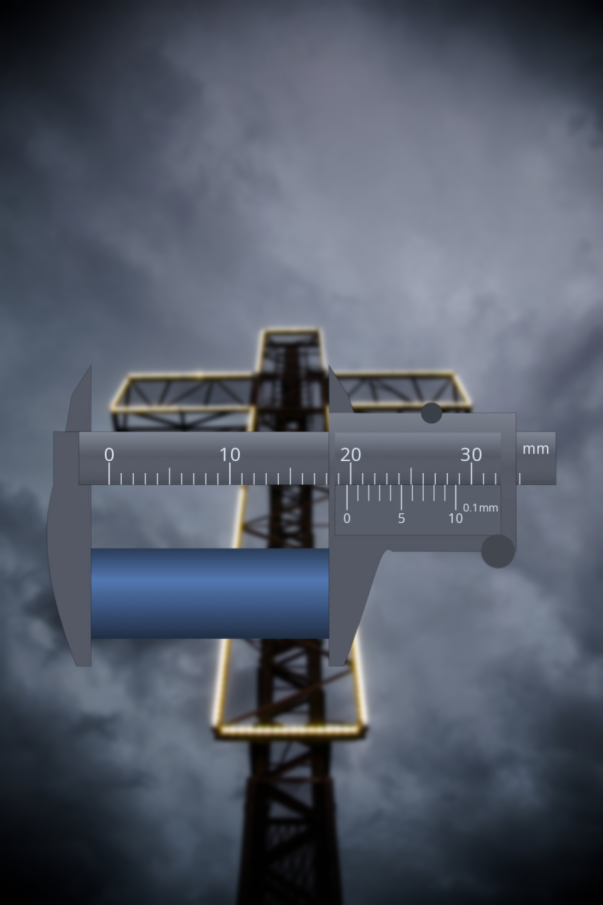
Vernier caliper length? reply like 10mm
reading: 19.7mm
